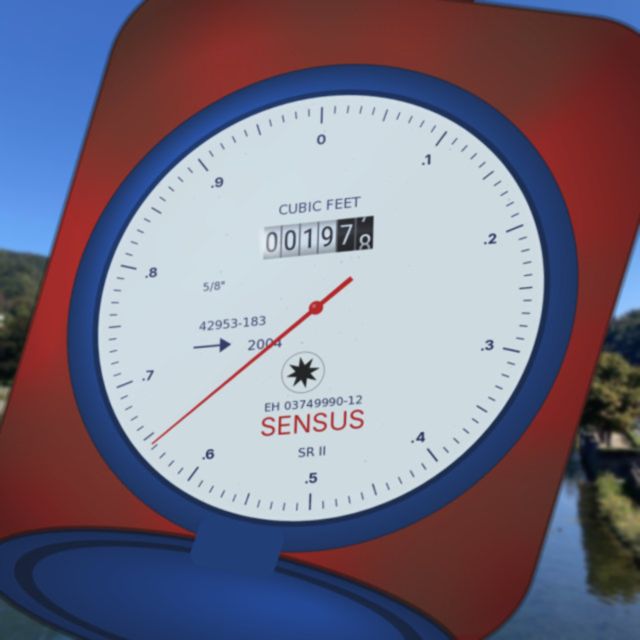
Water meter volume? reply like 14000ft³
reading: 1977.64ft³
